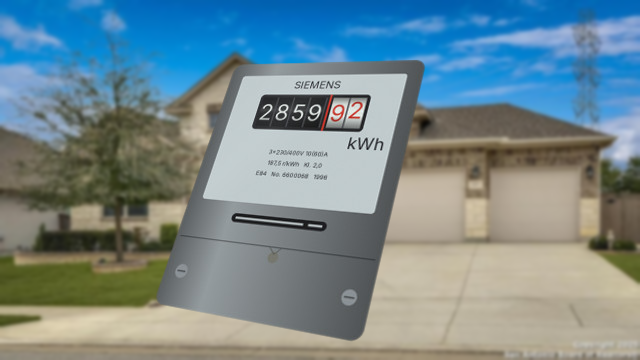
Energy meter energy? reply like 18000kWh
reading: 2859.92kWh
